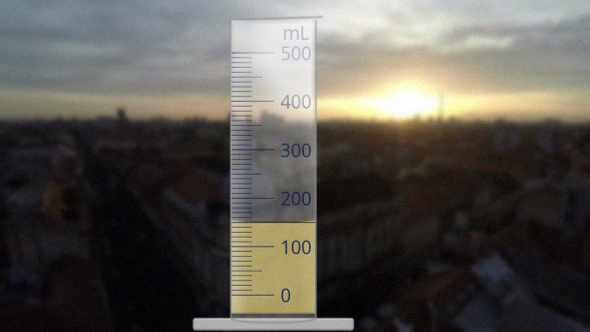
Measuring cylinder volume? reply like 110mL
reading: 150mL
